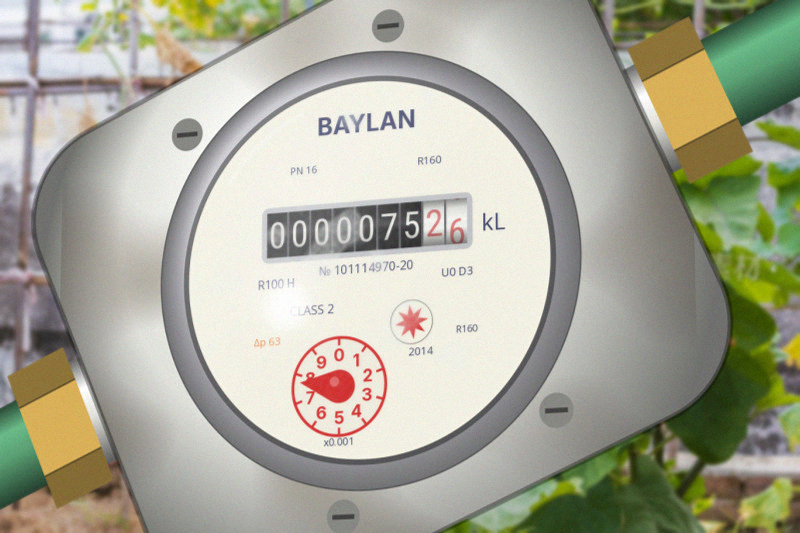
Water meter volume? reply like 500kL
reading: 75.257kL
